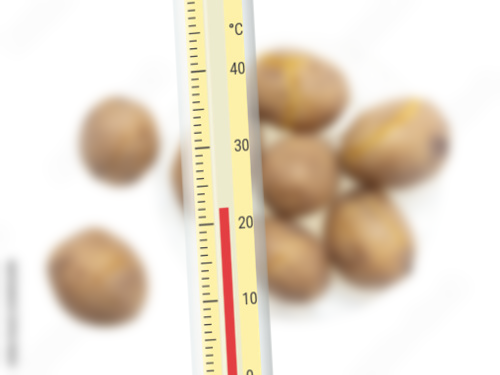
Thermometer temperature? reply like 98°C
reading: 22°C
